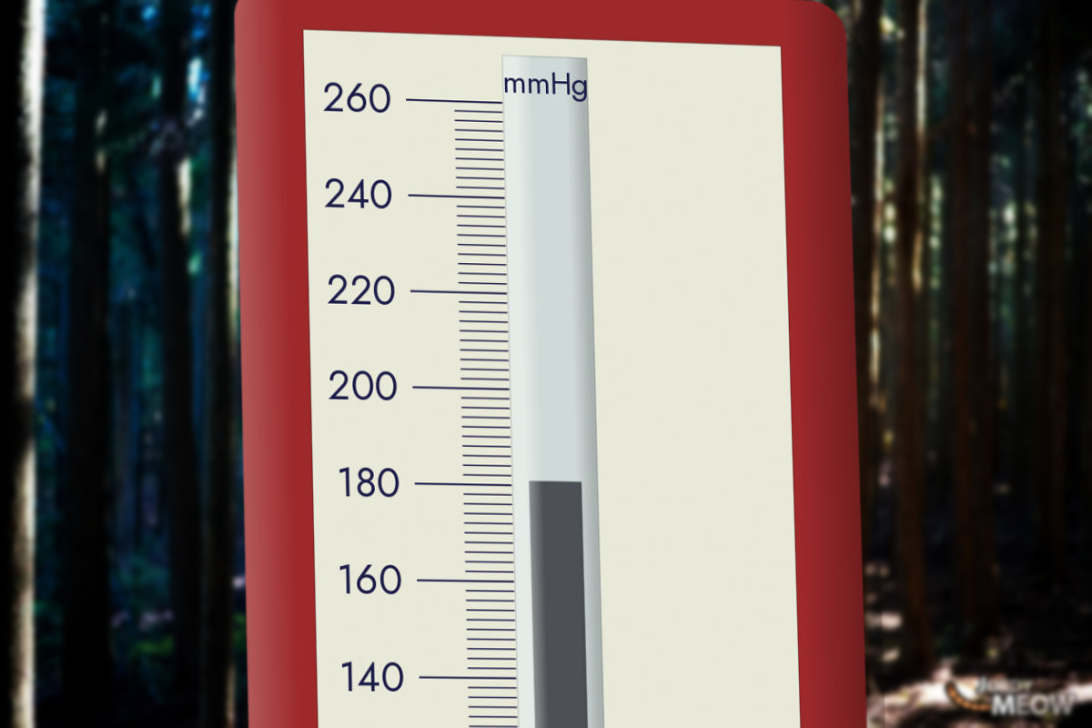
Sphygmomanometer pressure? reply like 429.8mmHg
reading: 181mmHg
